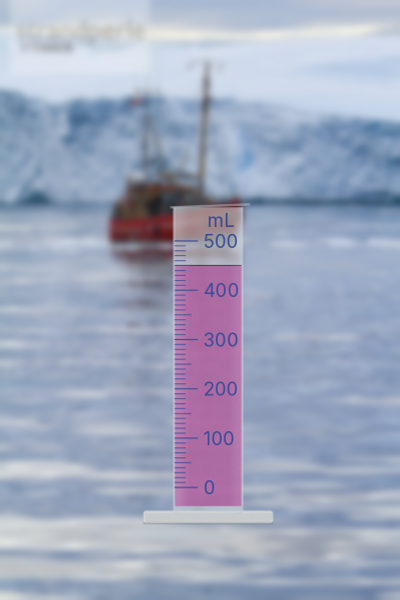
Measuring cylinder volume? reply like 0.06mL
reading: 450mL
